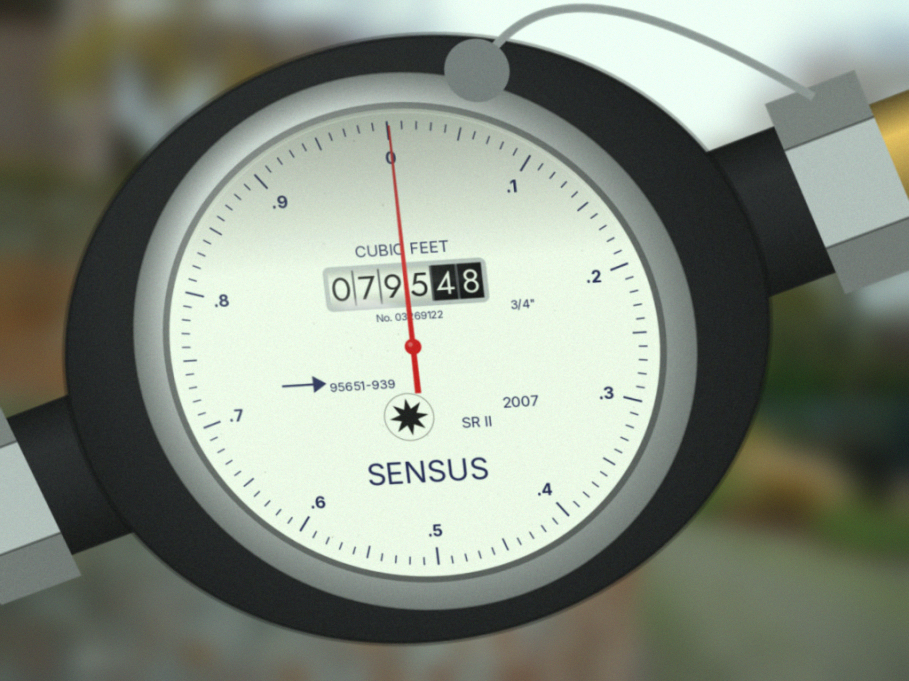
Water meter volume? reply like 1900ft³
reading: 79548.00ft³
